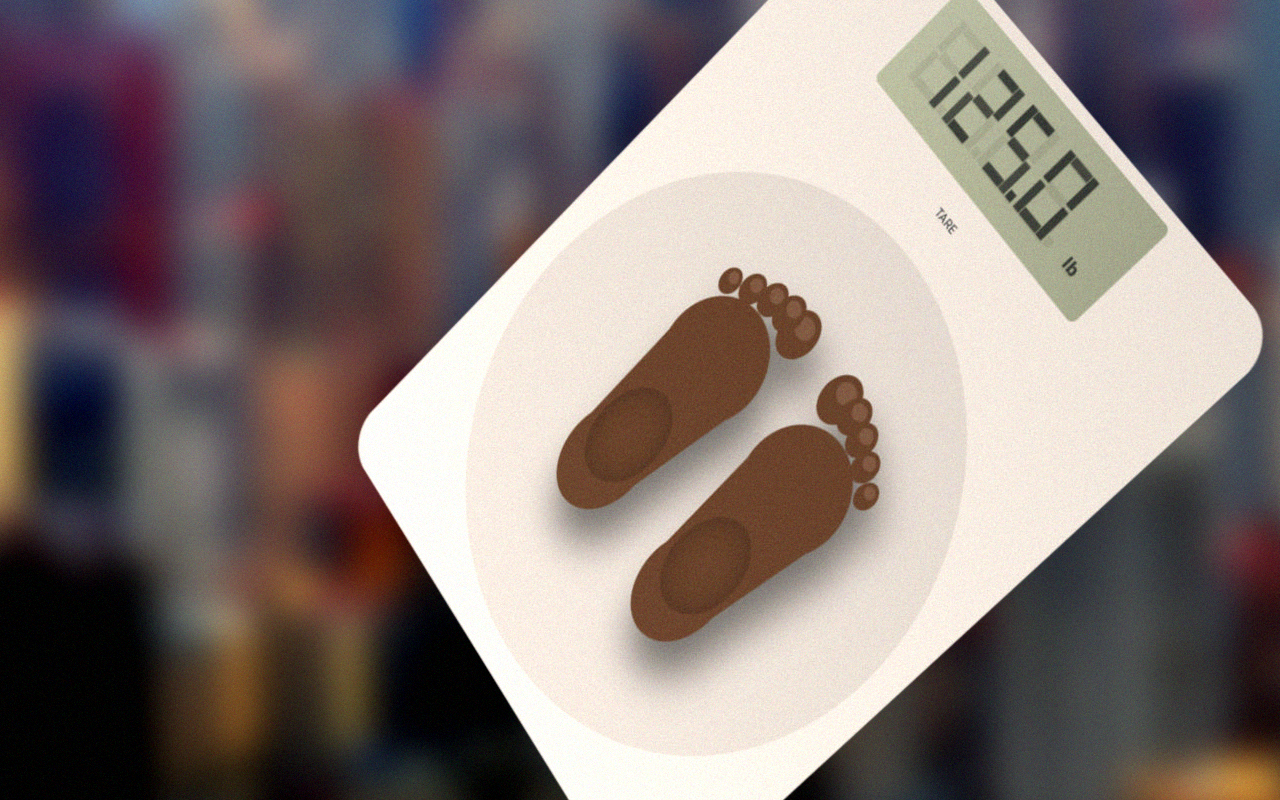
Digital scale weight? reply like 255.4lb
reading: 125.0lb
